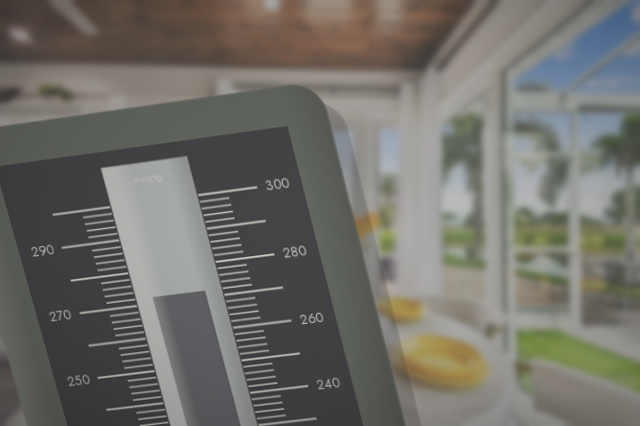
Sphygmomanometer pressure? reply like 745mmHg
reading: 272mmHg
